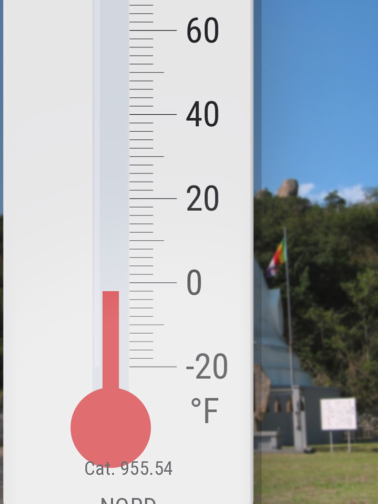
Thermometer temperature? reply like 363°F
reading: -2°F
